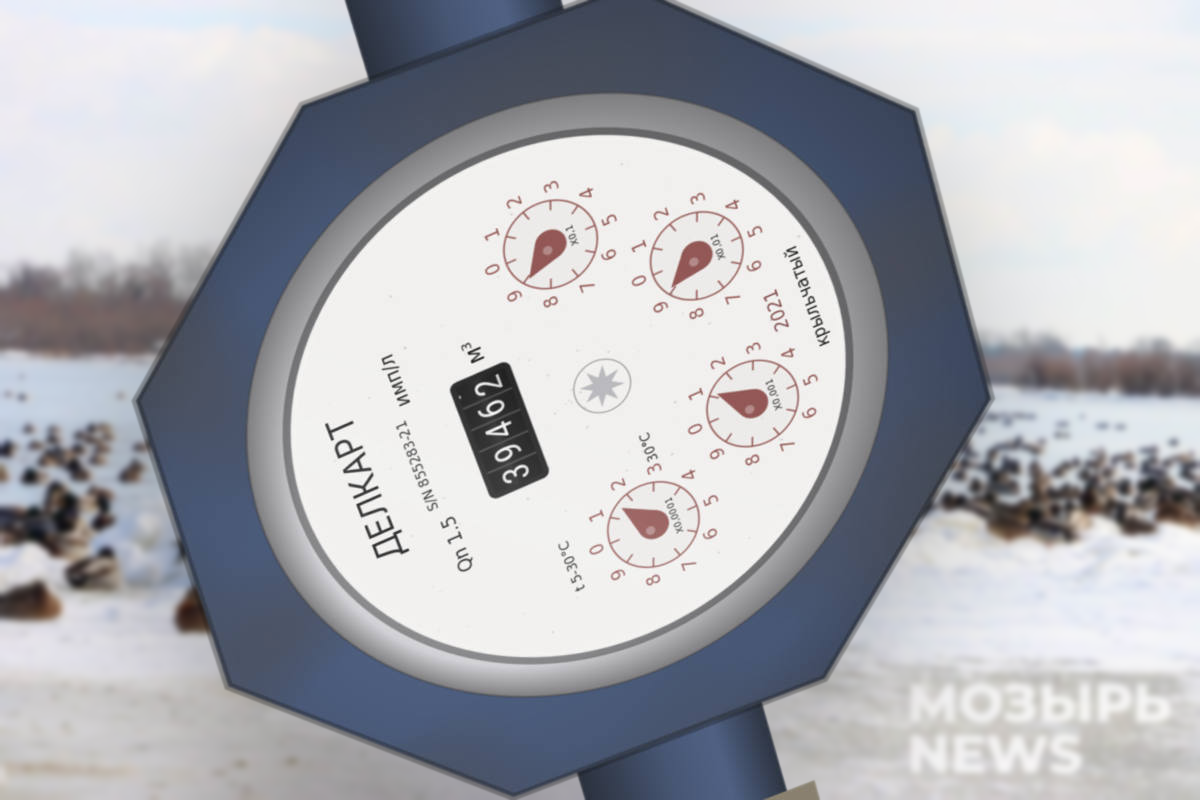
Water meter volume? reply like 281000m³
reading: 39461.8911m³
